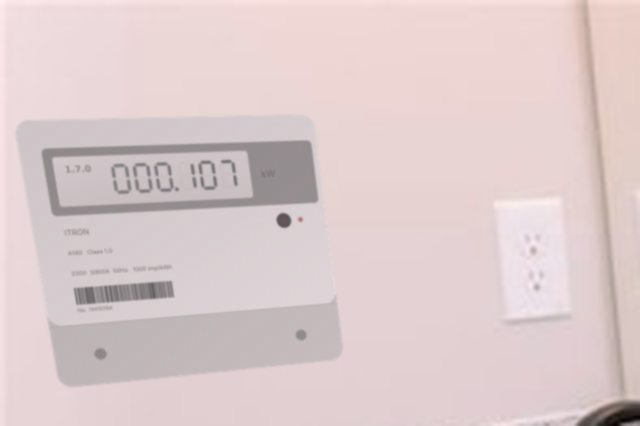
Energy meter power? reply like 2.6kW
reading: 0.107kW
